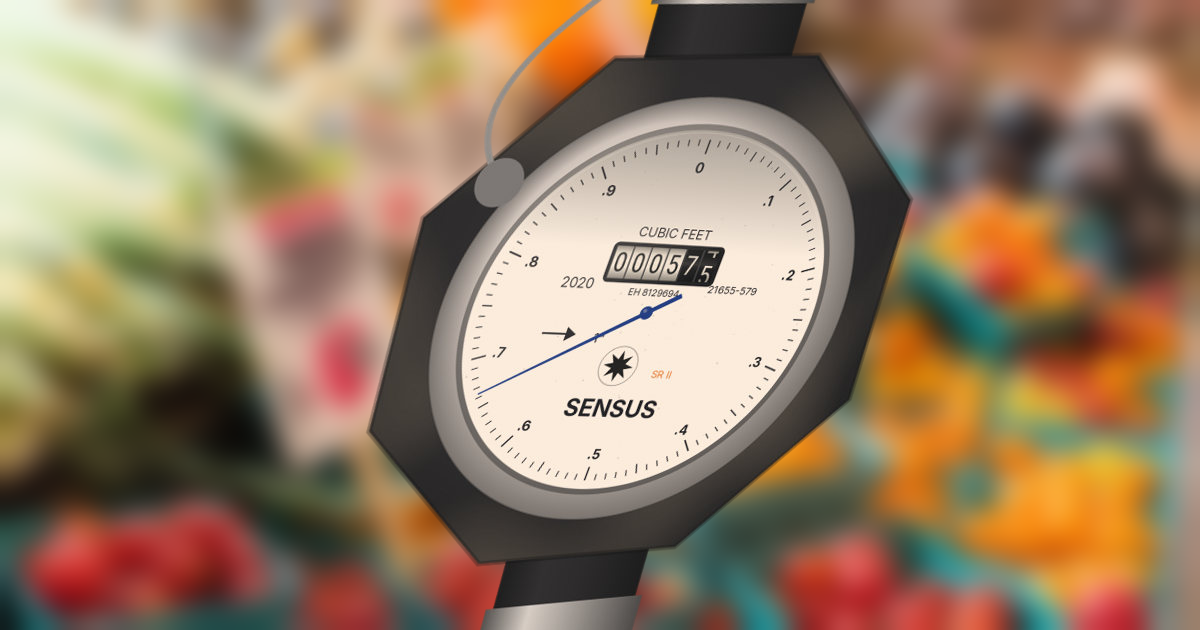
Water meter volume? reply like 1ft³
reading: 574.66ft³
